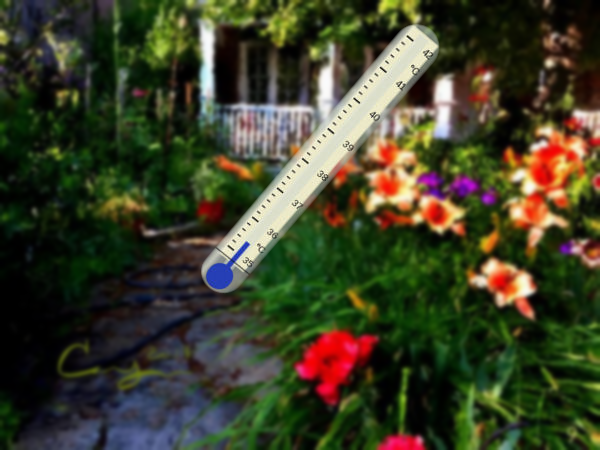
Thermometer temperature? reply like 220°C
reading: 35.4°C
